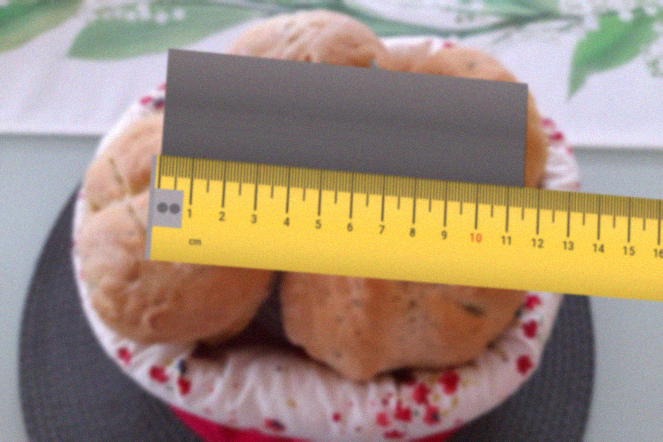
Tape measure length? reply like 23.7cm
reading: 11.5cm
